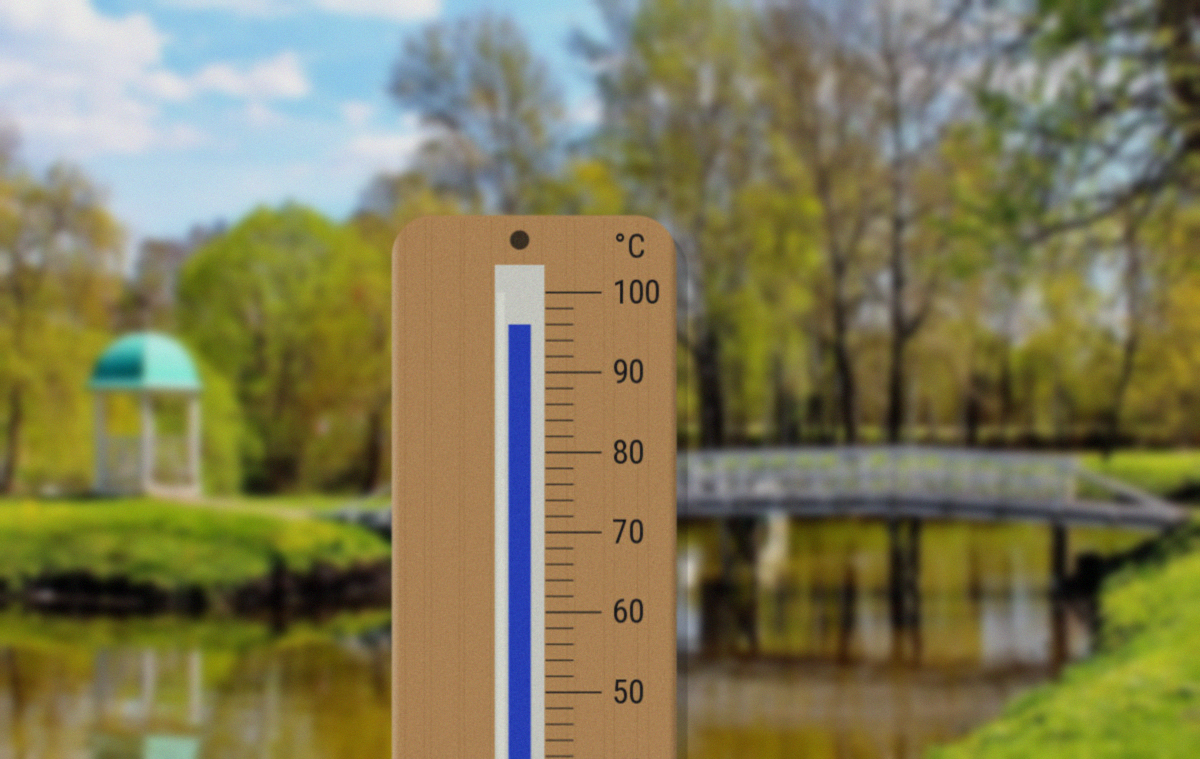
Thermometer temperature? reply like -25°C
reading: 96°C
